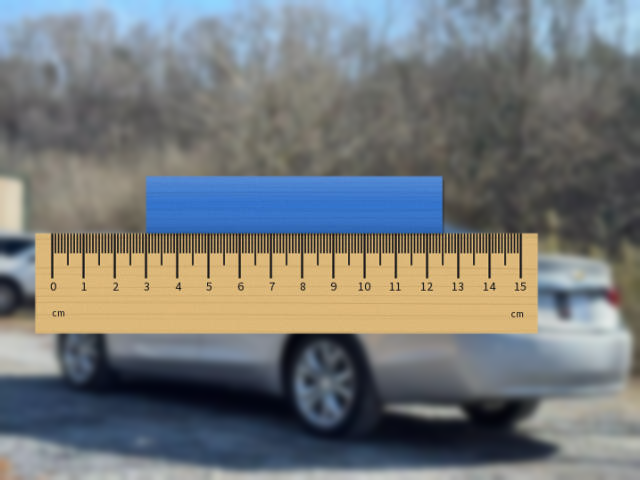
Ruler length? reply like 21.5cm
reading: 9.5cm
